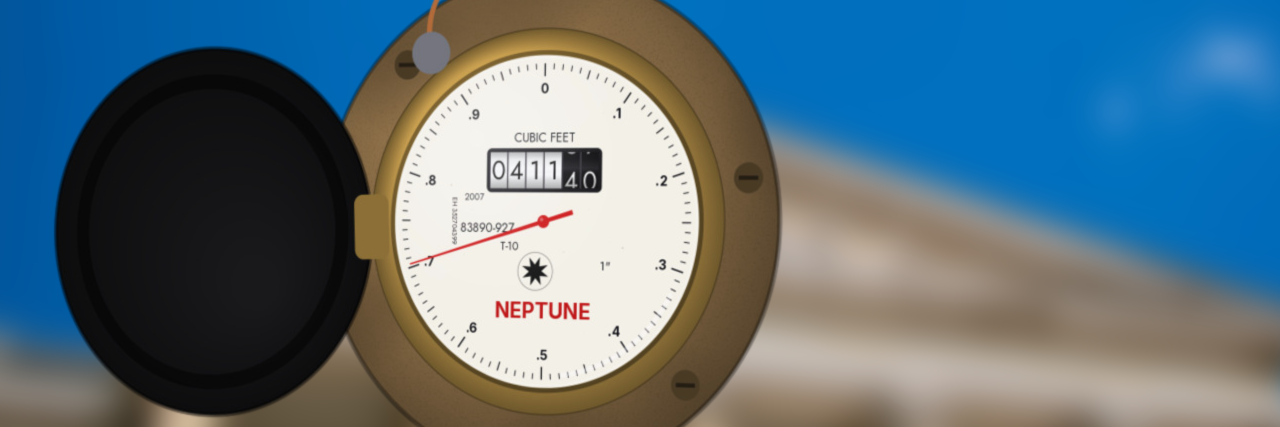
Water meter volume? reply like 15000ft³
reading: 41139.70ft³
